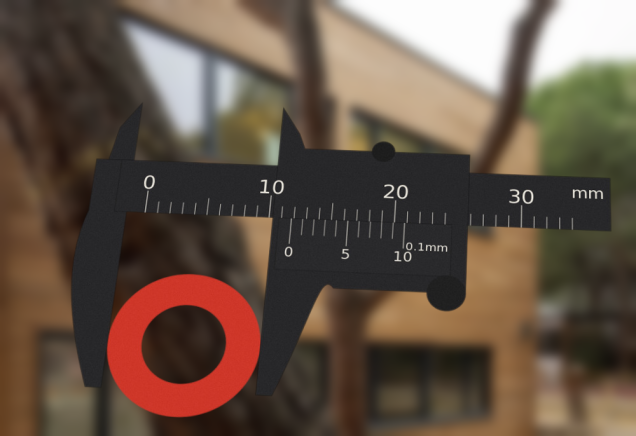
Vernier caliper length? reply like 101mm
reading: 11.8mm
